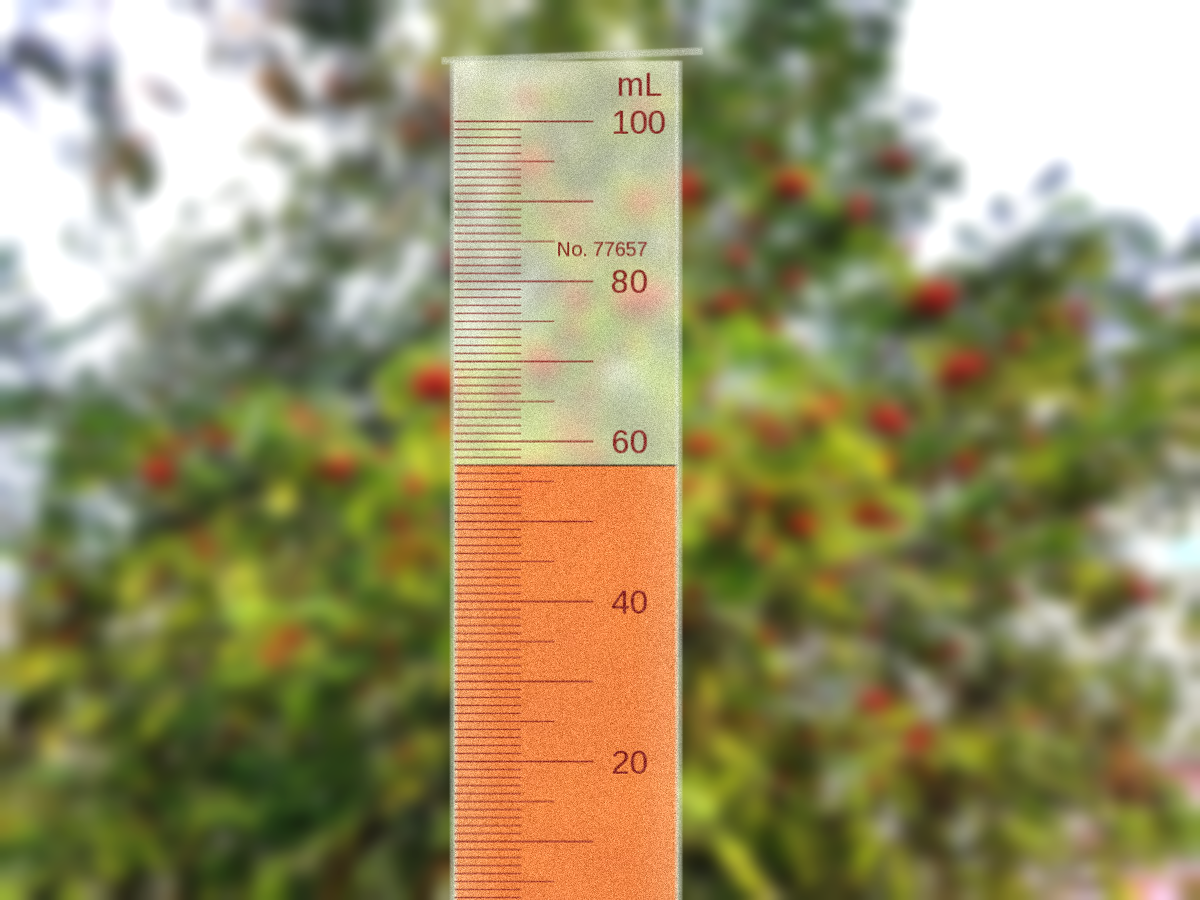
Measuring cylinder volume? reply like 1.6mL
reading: 57mL
